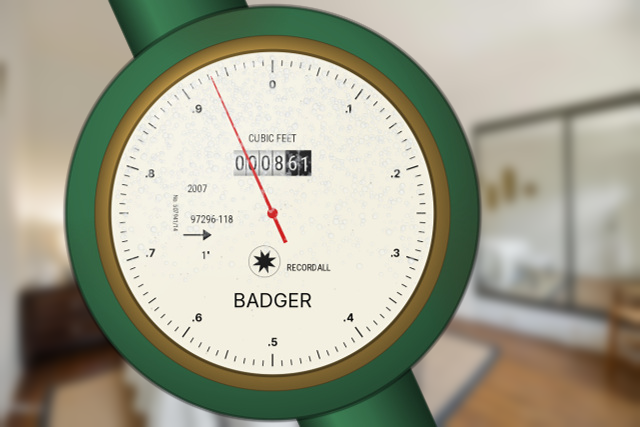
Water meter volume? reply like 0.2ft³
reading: 860.93ft³
